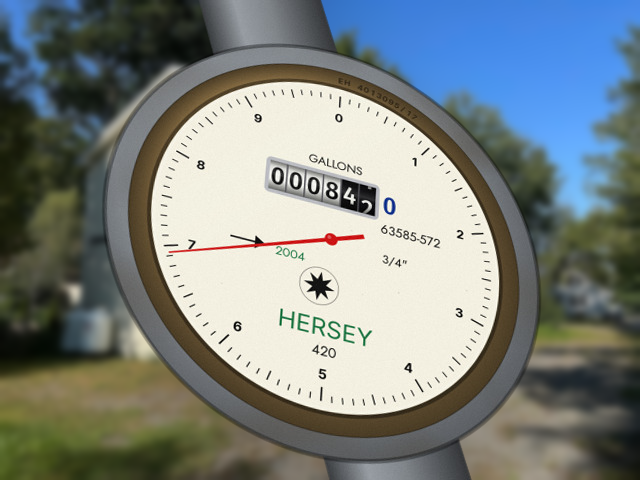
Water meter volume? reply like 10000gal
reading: 8416.9gal
